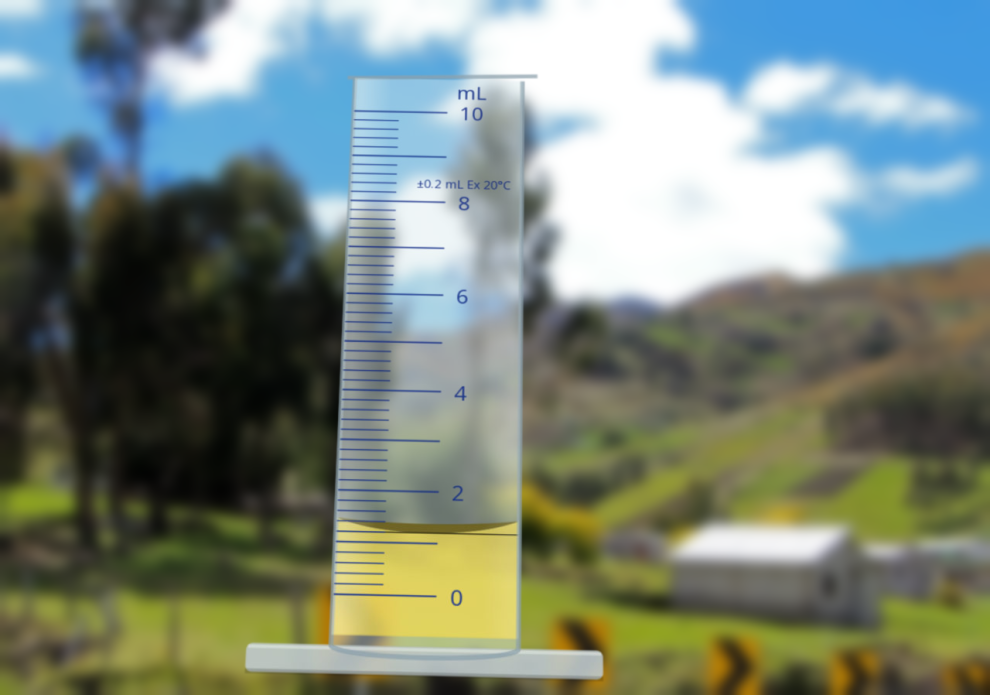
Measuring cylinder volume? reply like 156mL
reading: 1.2mL
